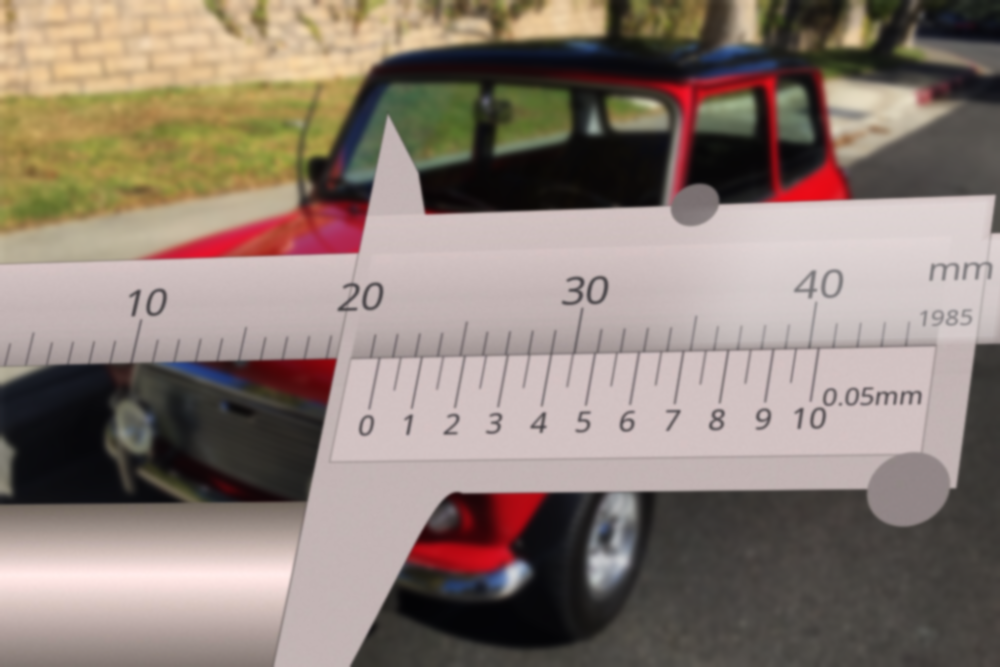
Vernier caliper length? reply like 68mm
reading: 21.4mm
